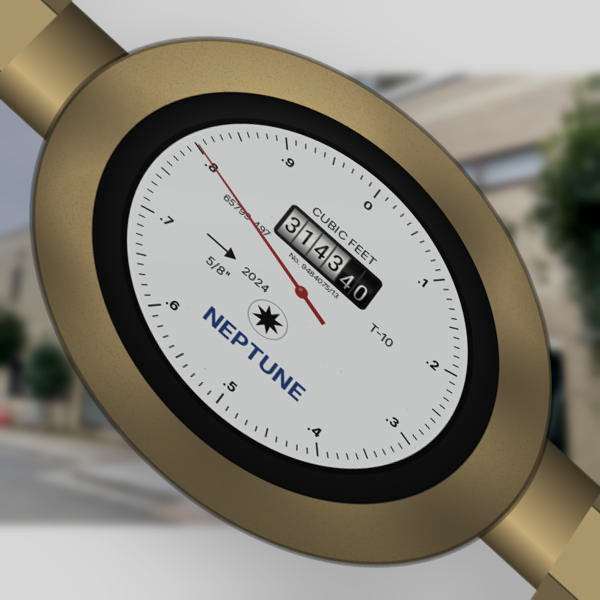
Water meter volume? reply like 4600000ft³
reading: 314339.80ft³
